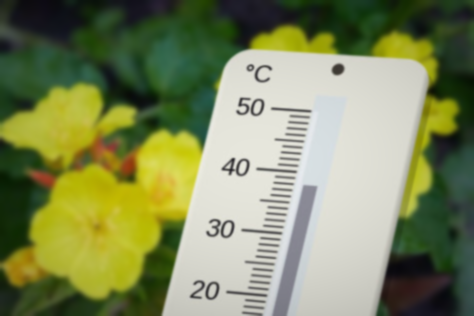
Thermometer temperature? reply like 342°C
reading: 38°C
